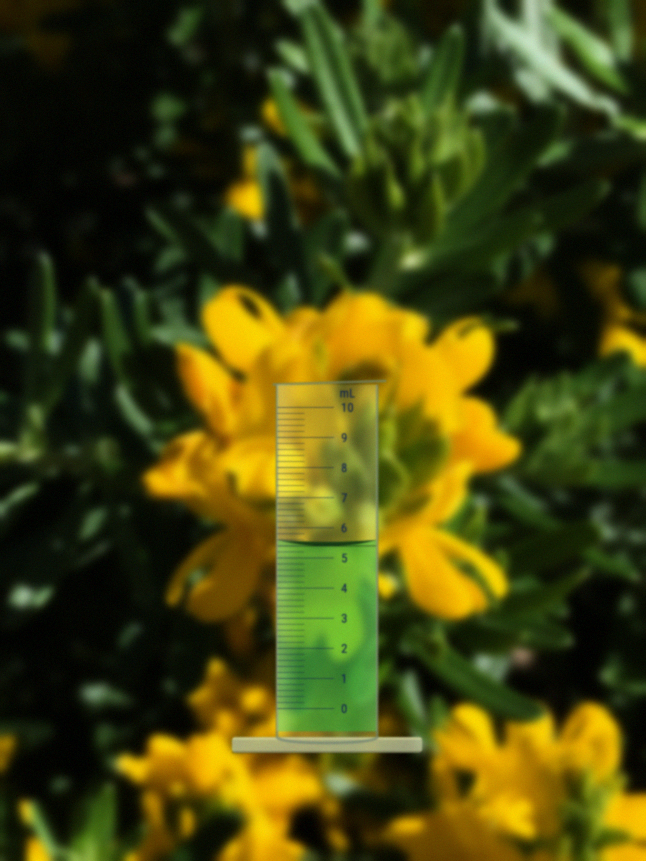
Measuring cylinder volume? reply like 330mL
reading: 5.4mL
